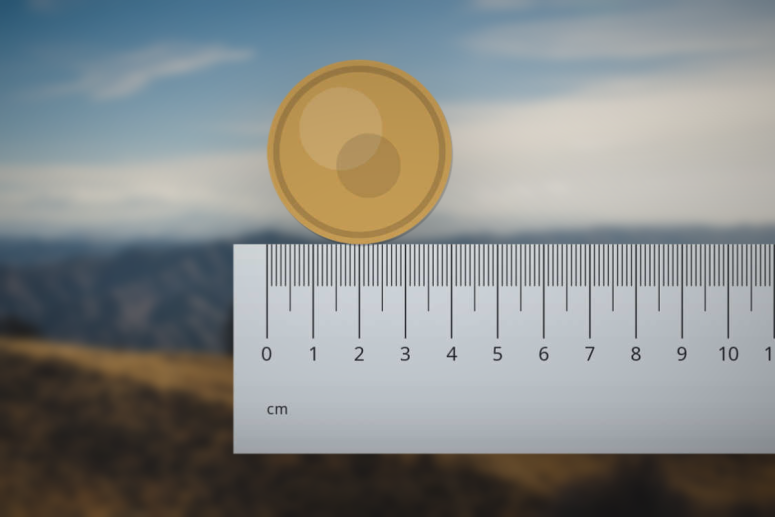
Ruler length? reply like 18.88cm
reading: 4cm
